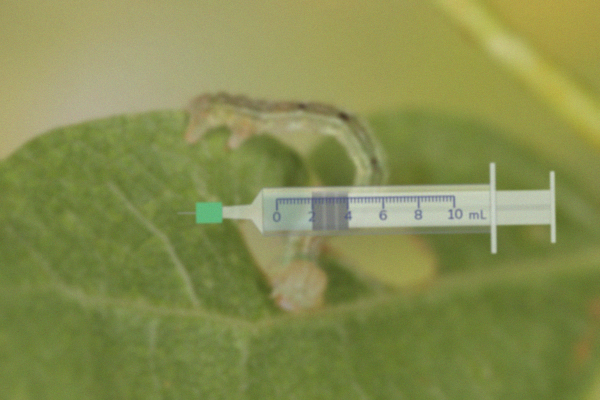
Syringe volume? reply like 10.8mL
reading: 2mL
